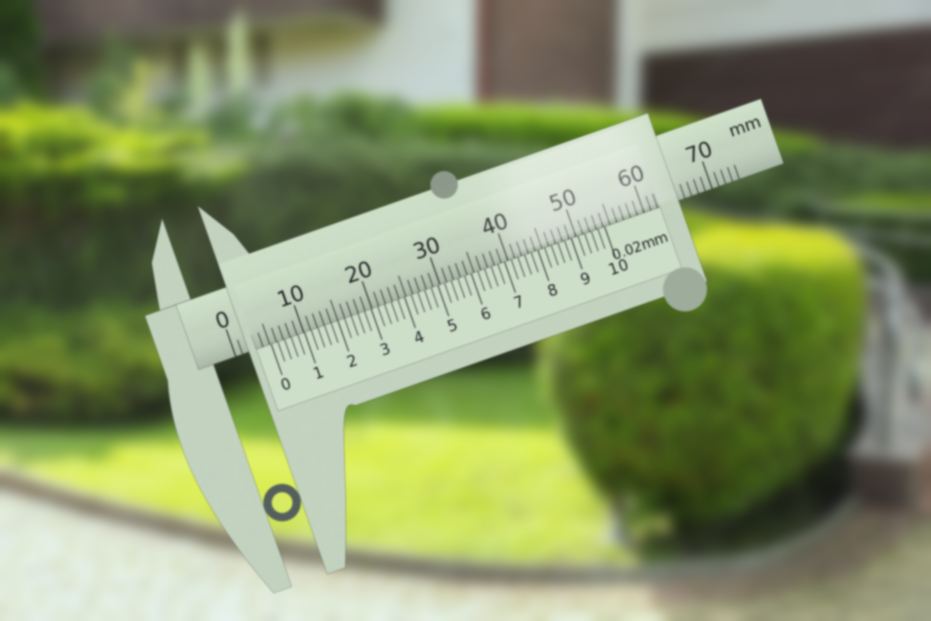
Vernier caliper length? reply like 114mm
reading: 5.2mm
